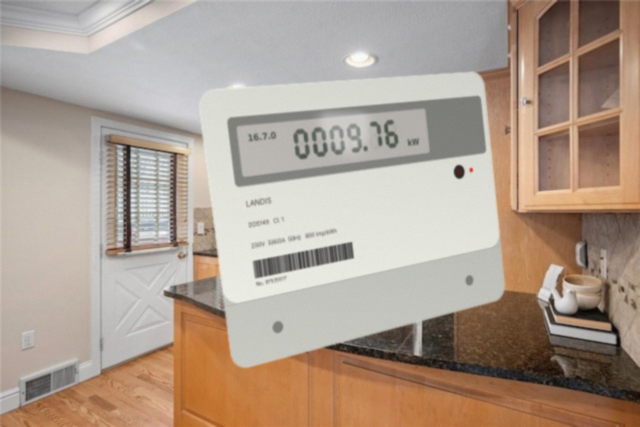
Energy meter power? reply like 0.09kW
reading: 9.76kW
